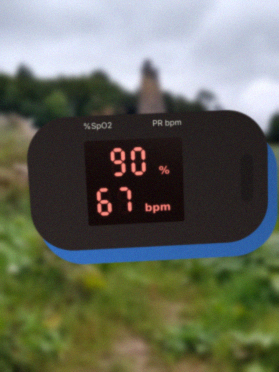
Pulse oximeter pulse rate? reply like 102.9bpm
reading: 67bpm
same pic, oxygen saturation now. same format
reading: 90%
